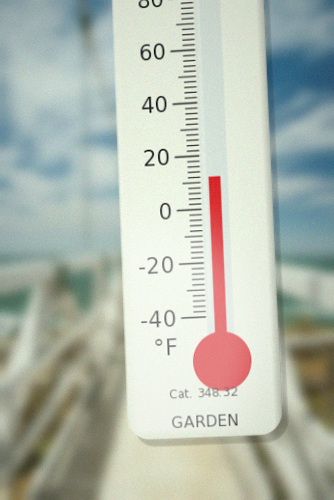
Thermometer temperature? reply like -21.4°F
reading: 12°F
